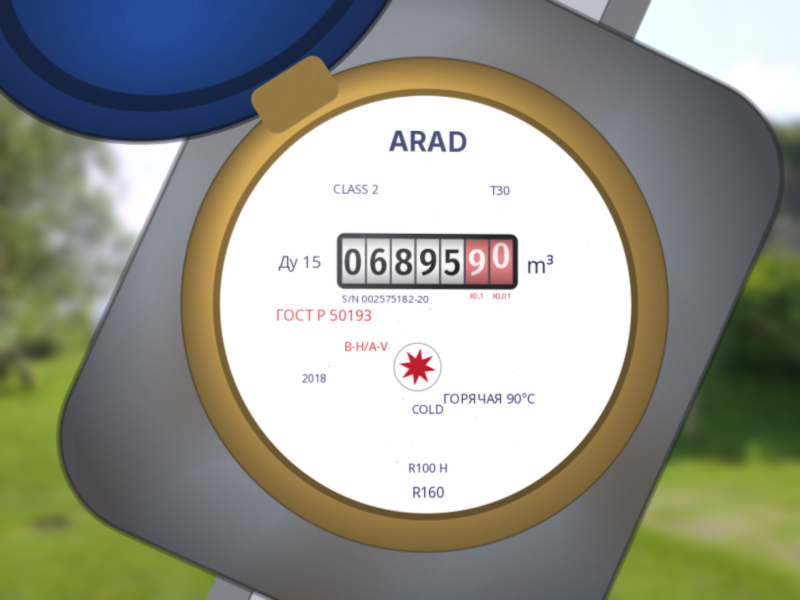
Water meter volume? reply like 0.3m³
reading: 6895.90m³
